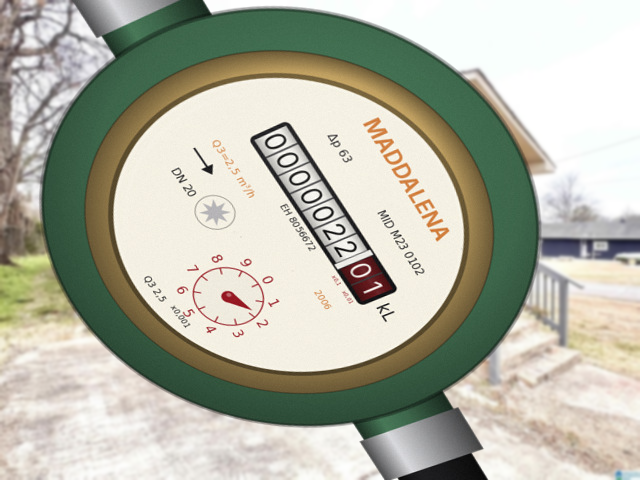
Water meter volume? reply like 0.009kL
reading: 22.011kL
